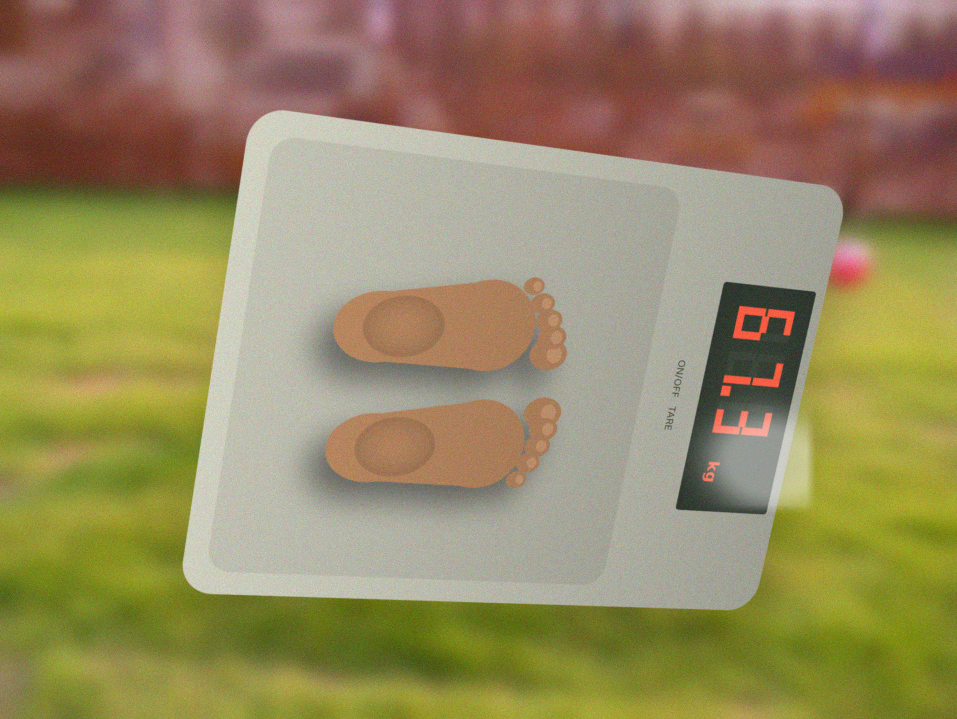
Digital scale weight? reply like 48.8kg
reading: 67.3kg
